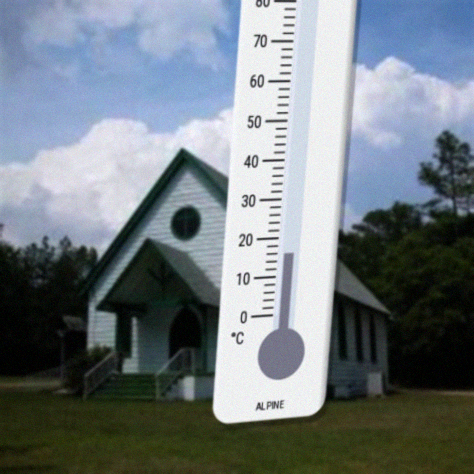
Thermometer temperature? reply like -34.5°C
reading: 16°C
